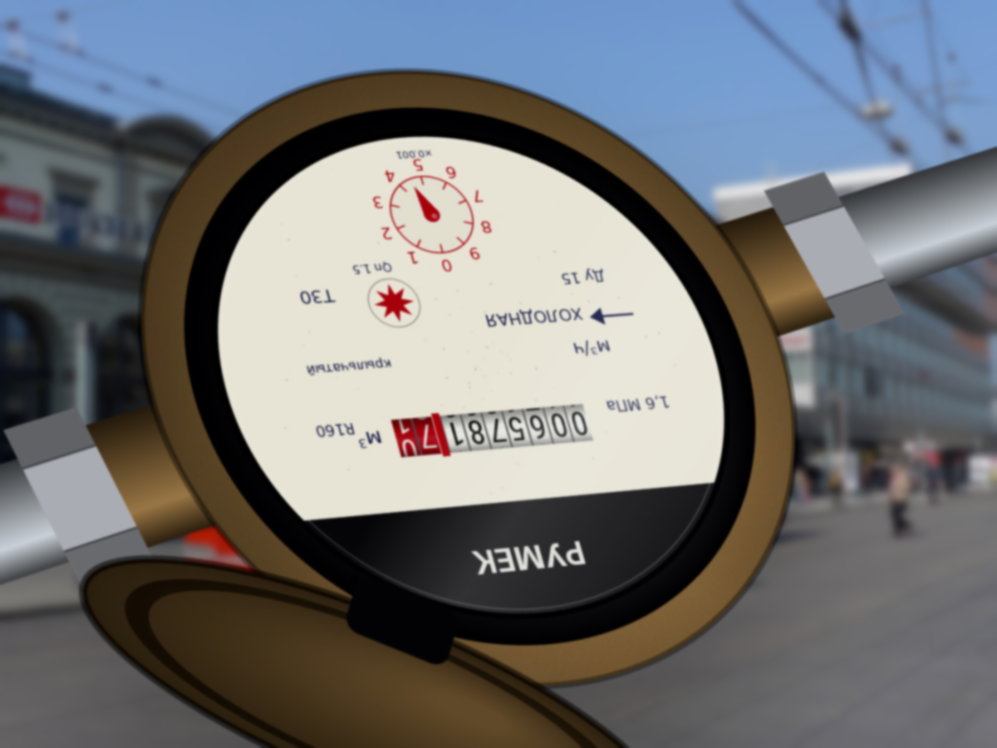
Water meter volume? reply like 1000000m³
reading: 65781.704m³
